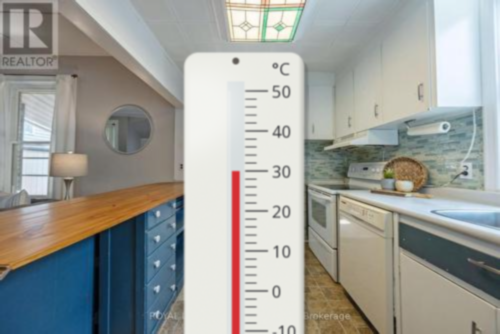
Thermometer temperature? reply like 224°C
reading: 30°C
